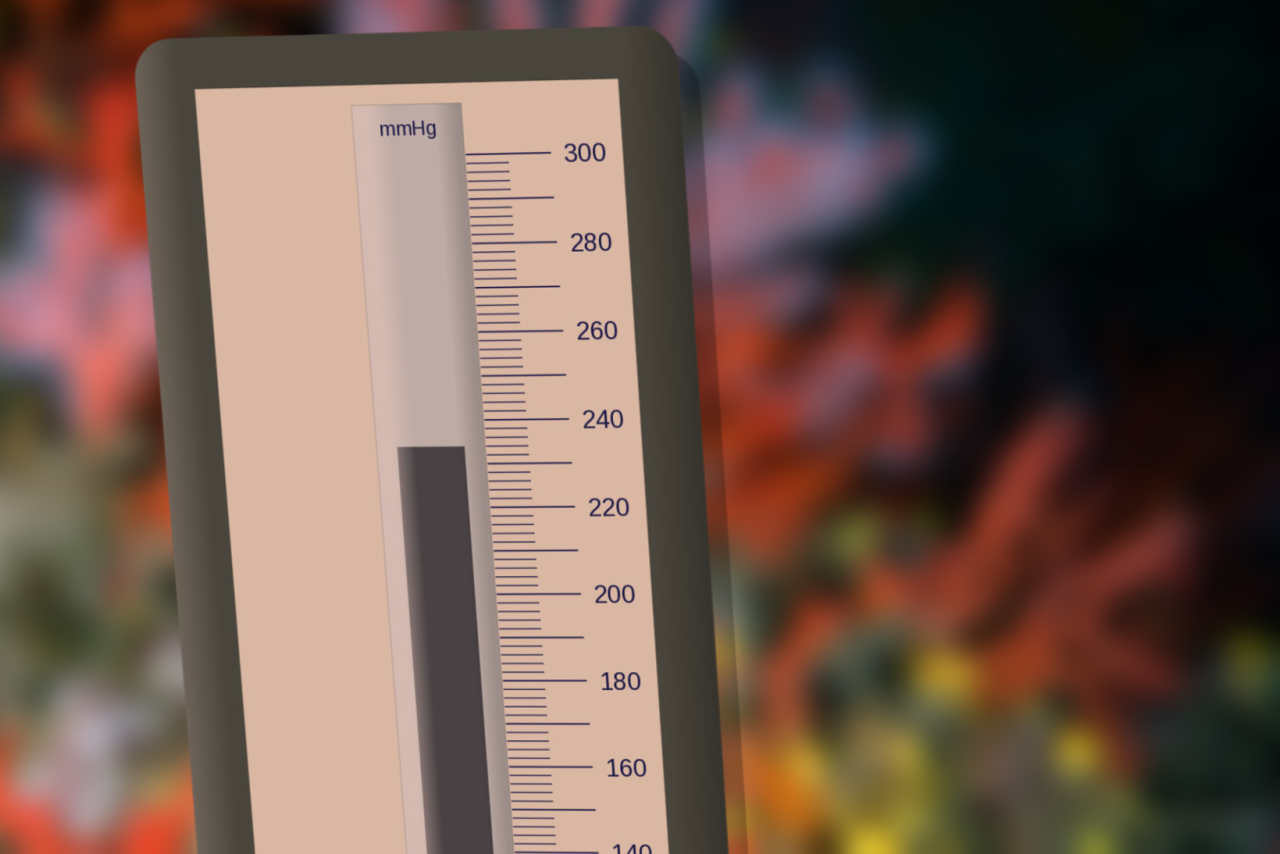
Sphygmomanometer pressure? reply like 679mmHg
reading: 234mmHg
